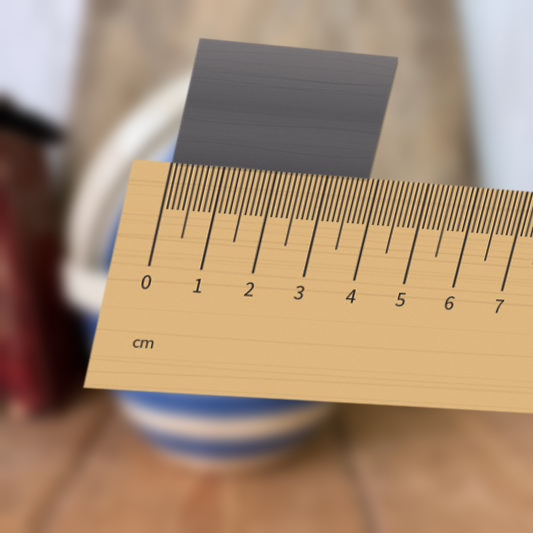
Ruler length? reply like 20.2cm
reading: 3.8cm
